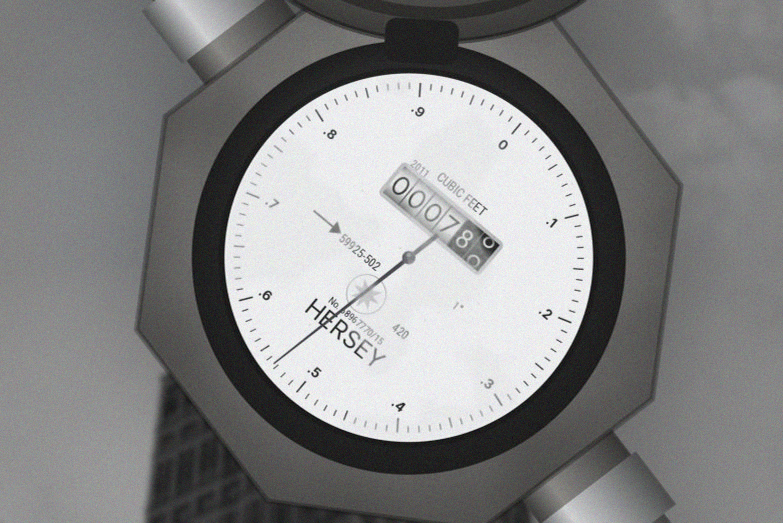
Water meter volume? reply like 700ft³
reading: 788.53ft³
